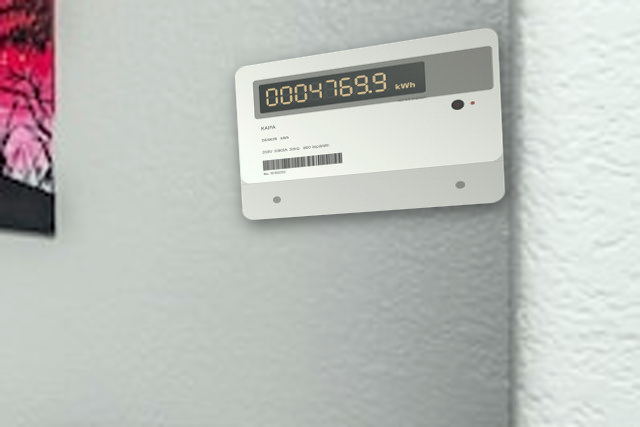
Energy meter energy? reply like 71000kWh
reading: 4769.9kWh
